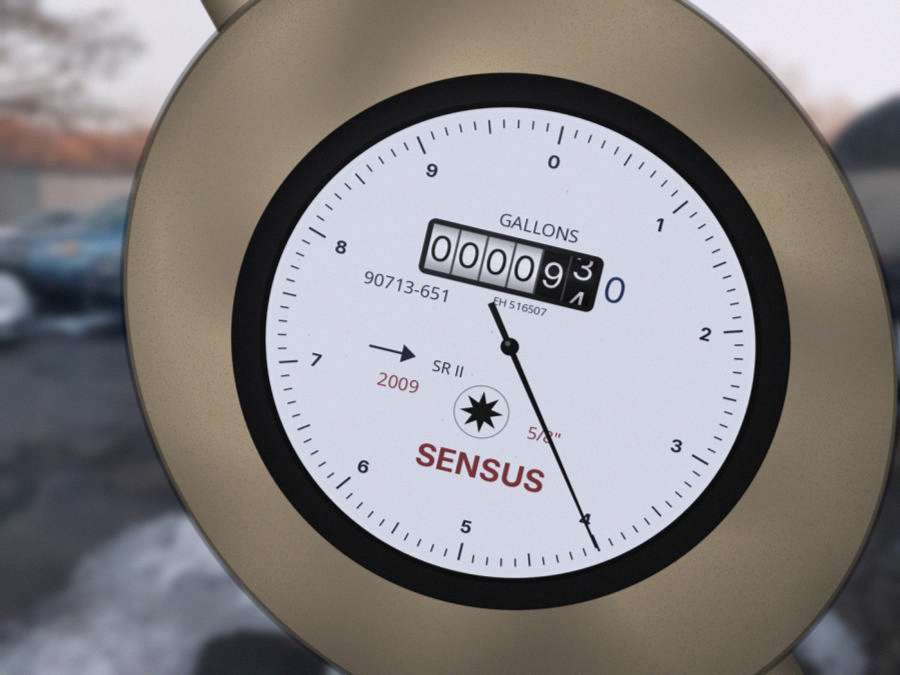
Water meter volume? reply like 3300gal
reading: 934.0gal
